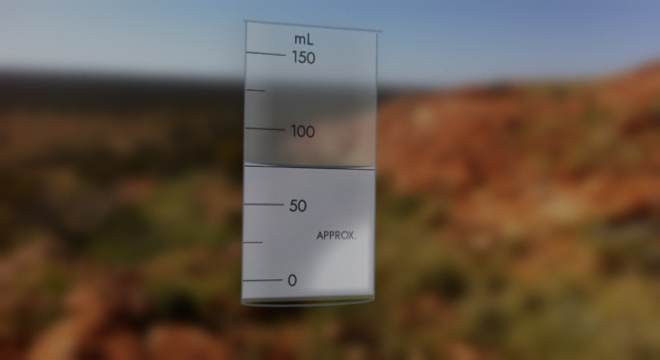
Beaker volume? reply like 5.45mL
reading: 75mL
